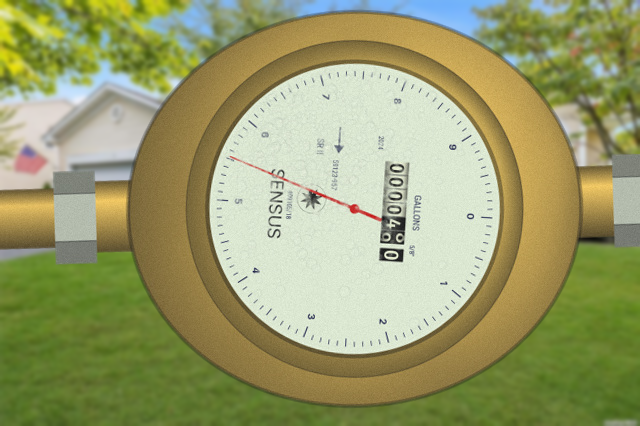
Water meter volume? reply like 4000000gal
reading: 485.5gal
